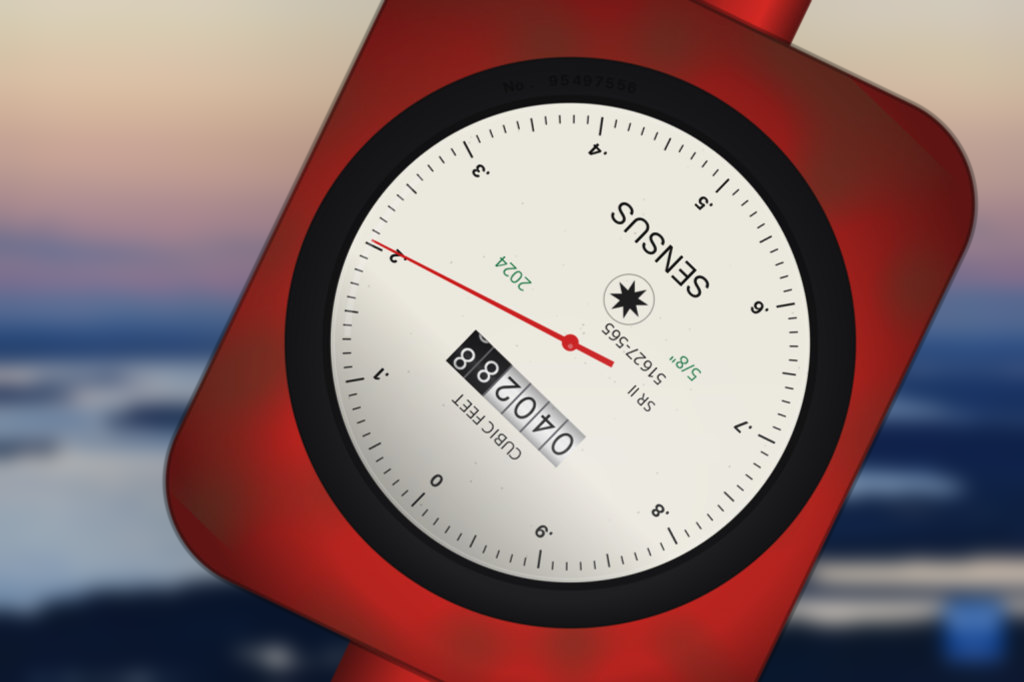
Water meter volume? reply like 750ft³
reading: 40288.20ft³
